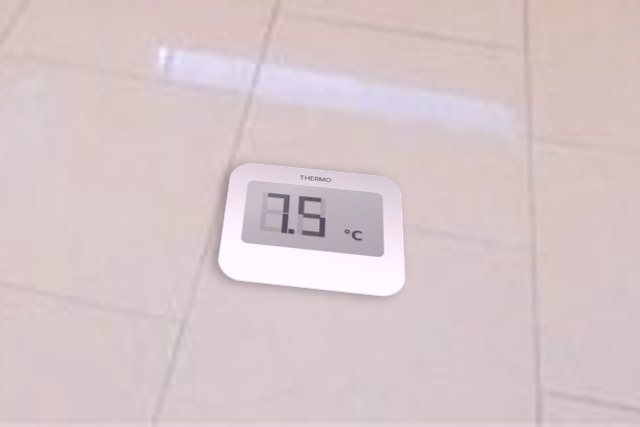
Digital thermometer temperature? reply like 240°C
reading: 7.5°C
